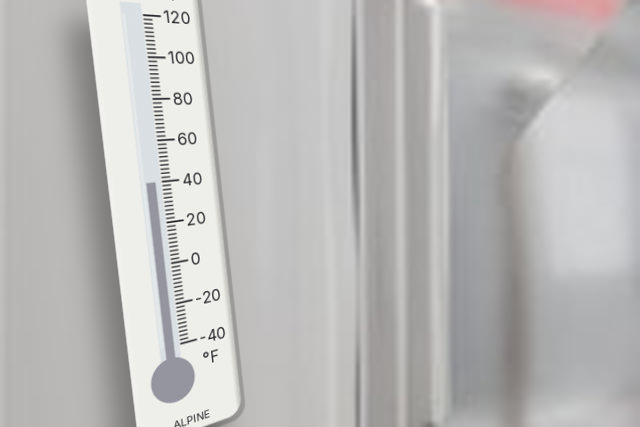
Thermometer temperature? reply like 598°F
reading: 40°F
